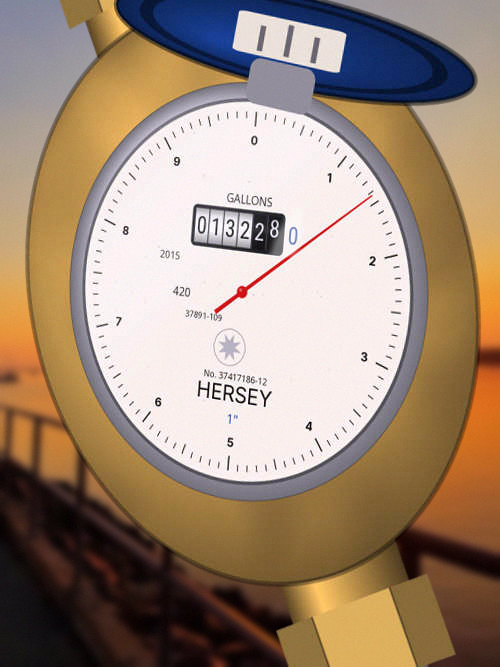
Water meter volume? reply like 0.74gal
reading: 132281.4gal
